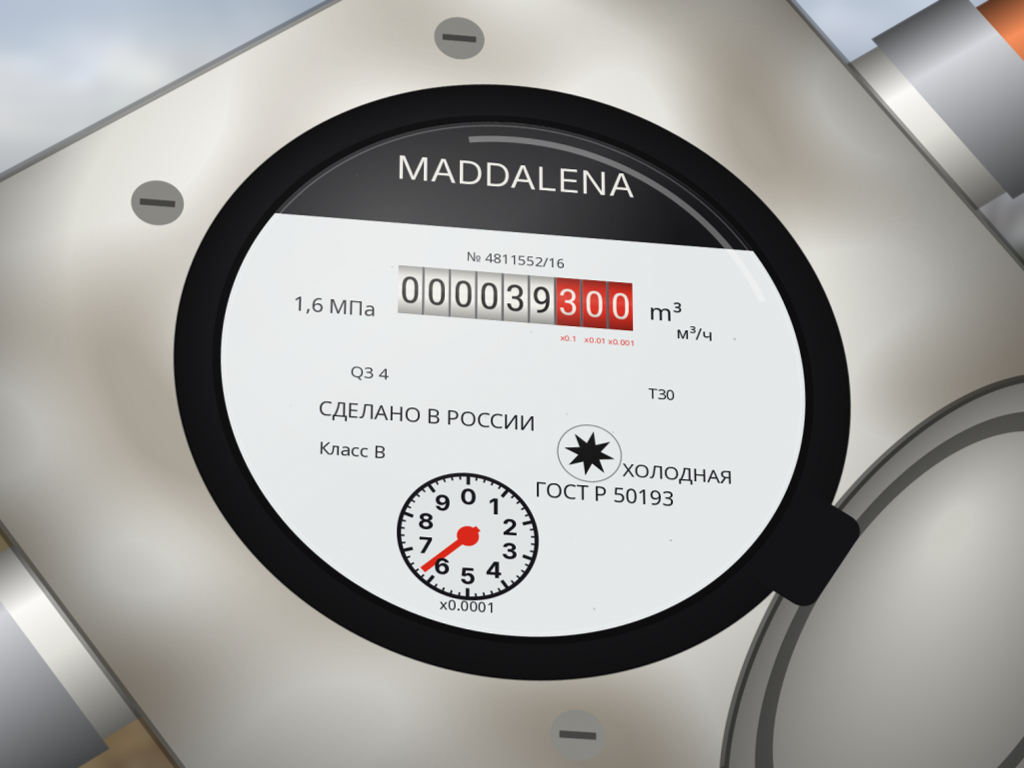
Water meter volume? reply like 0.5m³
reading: 39.3006m³
